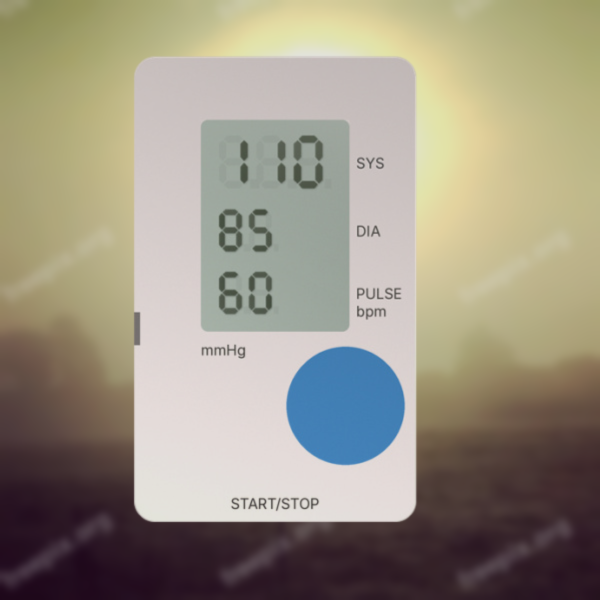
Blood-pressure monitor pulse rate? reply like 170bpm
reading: 60bpm
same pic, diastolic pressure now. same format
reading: 85mmHg
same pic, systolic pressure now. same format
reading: 110mmHg
